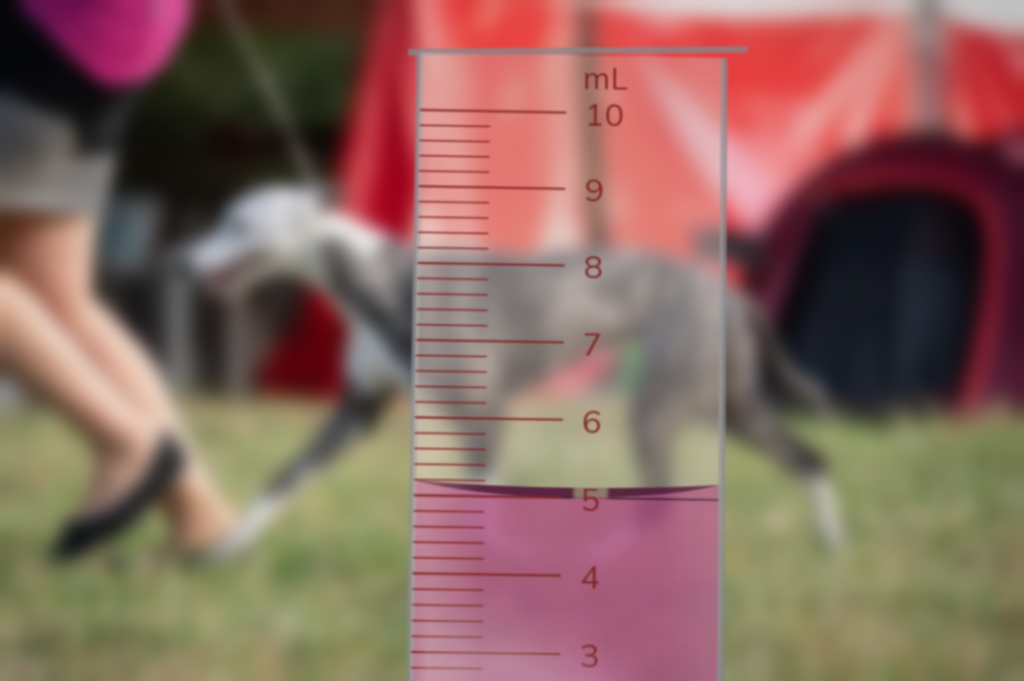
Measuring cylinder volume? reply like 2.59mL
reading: 5mL
